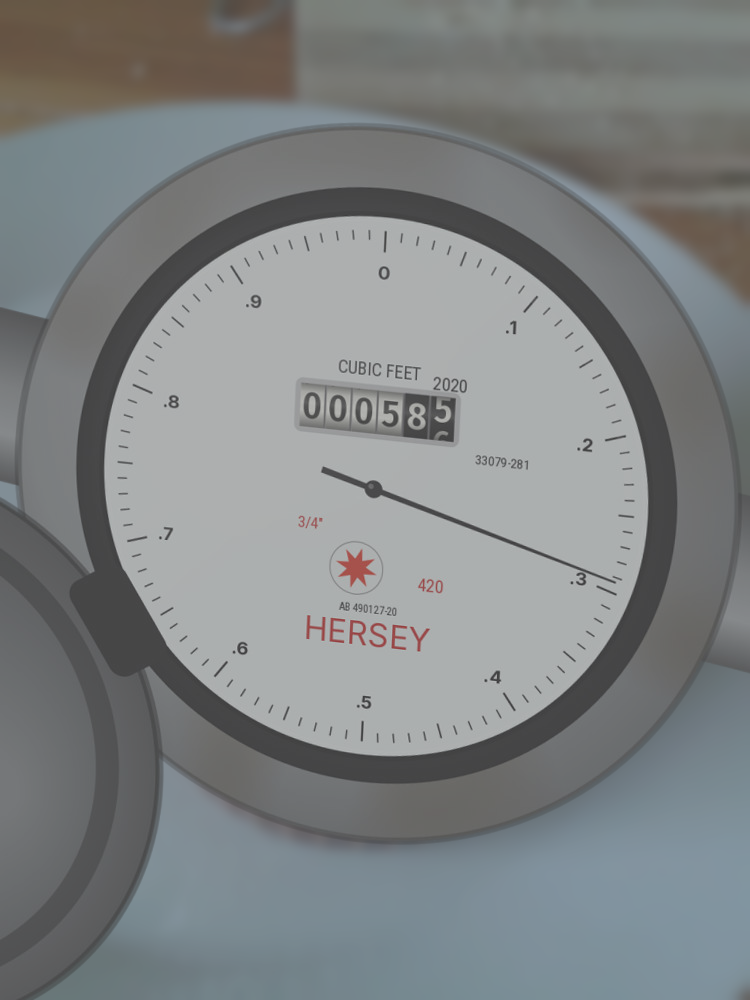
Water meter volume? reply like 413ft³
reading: 585.29ft³
